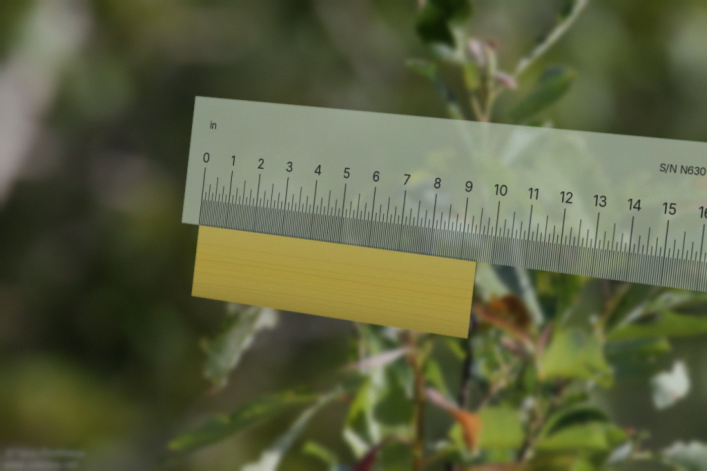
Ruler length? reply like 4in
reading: 9.5in
